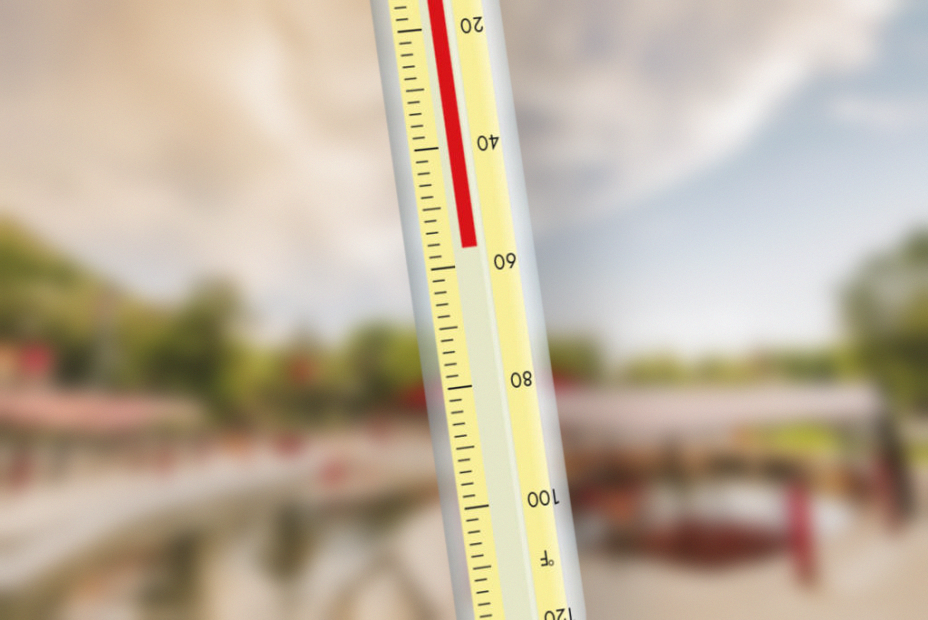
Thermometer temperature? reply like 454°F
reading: 57°F
